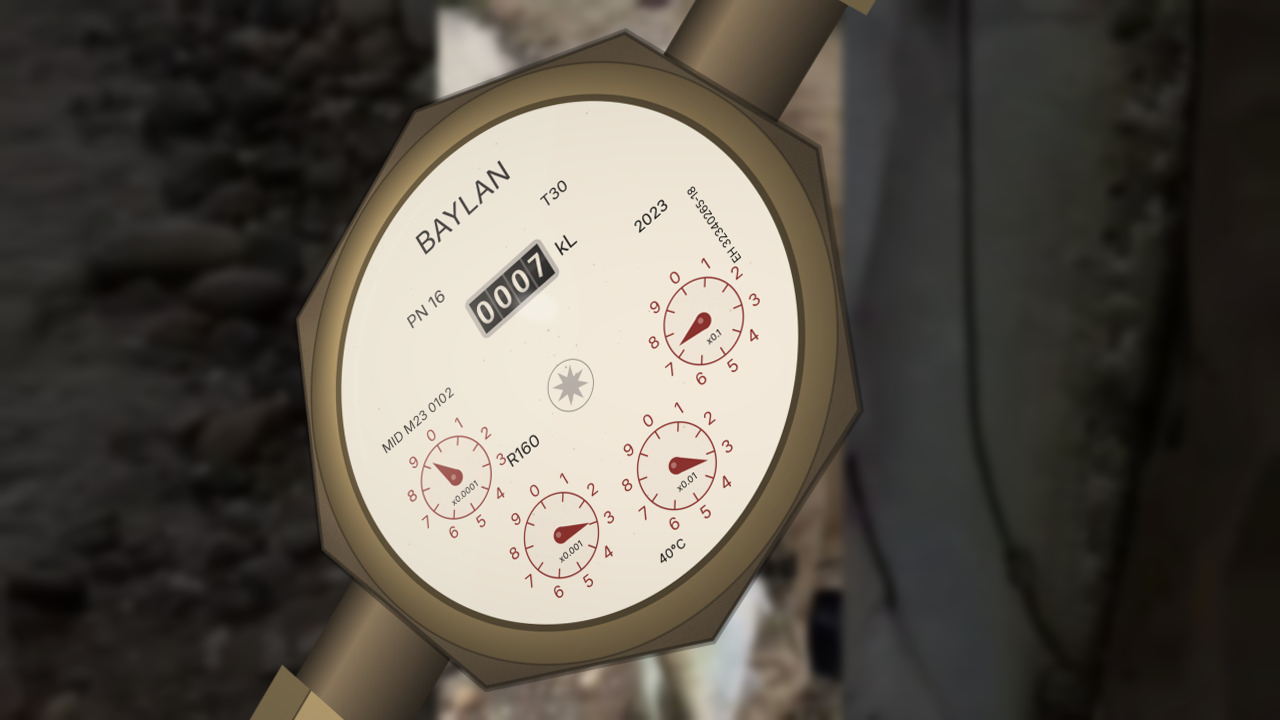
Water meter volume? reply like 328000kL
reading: 7.7329kL
